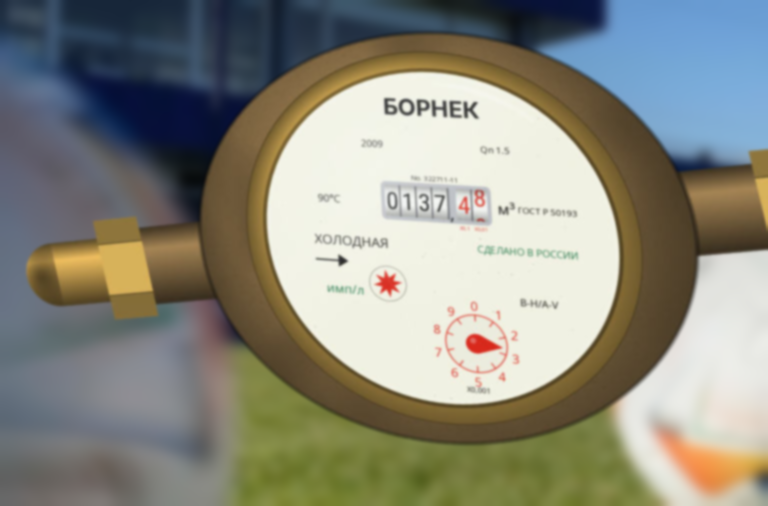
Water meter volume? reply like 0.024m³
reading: 137.482m³
